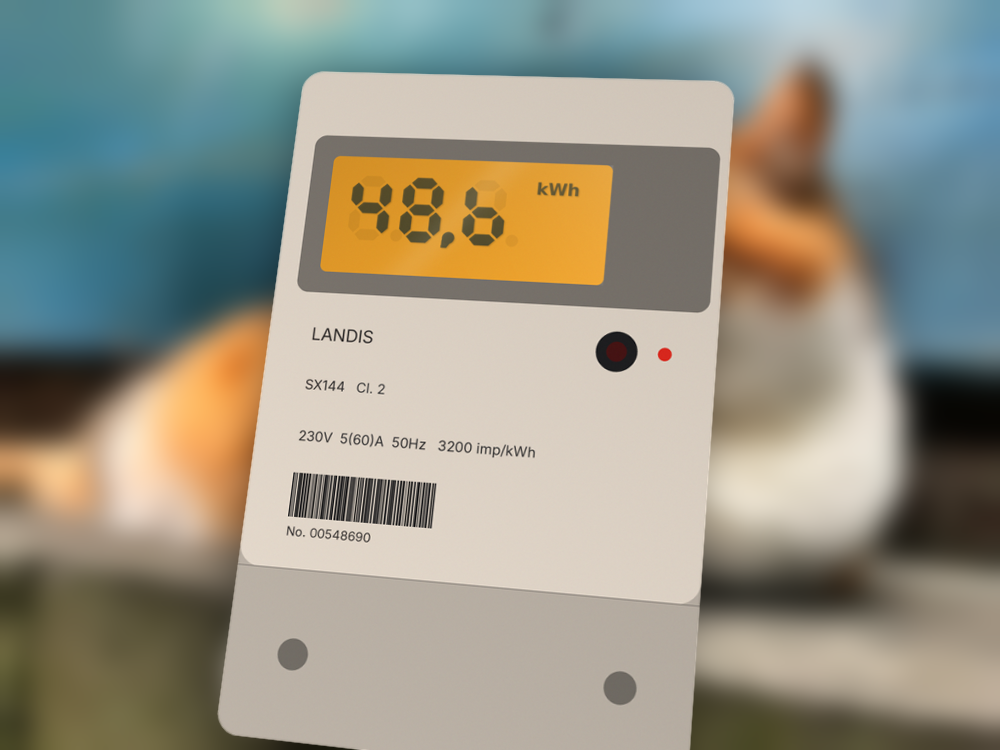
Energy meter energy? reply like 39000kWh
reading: 48.6kWh
